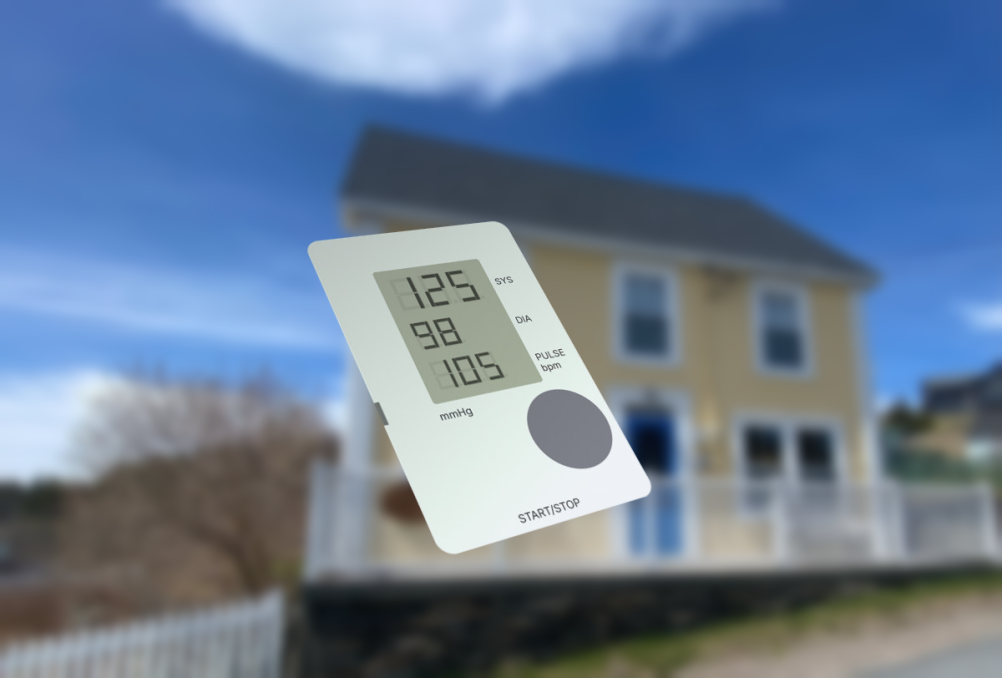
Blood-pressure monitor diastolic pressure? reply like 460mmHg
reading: 98mmHg
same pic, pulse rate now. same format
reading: 105bpm
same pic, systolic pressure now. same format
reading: 125mmHg
